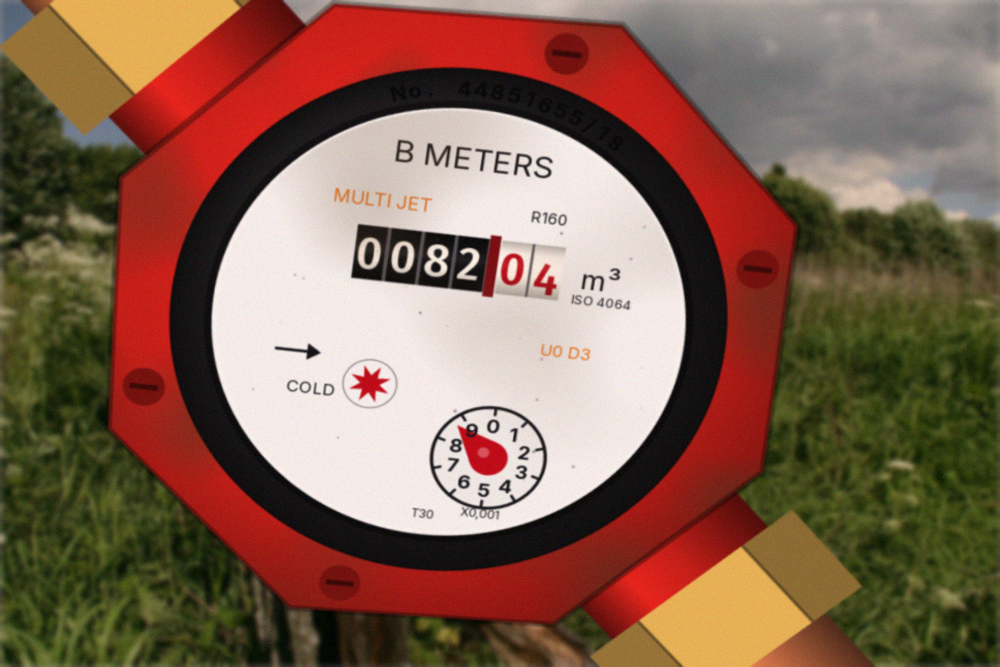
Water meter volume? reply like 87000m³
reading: 82.038m³
